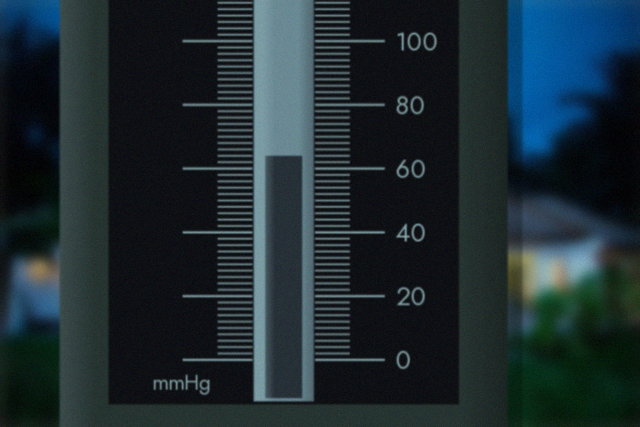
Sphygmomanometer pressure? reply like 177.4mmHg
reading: 64mmHg
